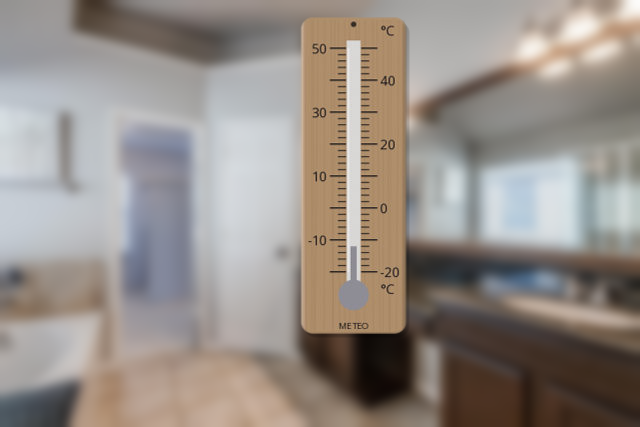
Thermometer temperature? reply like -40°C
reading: -12°C
